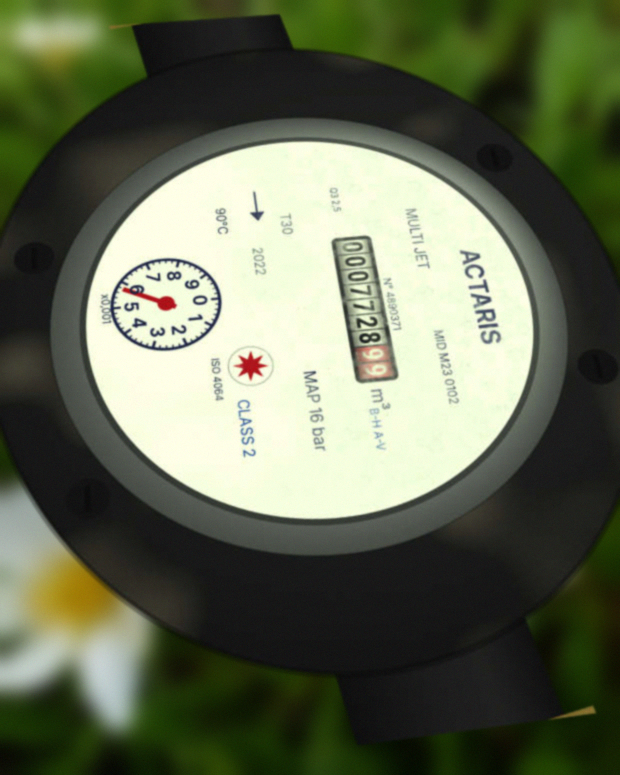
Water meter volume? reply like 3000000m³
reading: 7728.995m³
